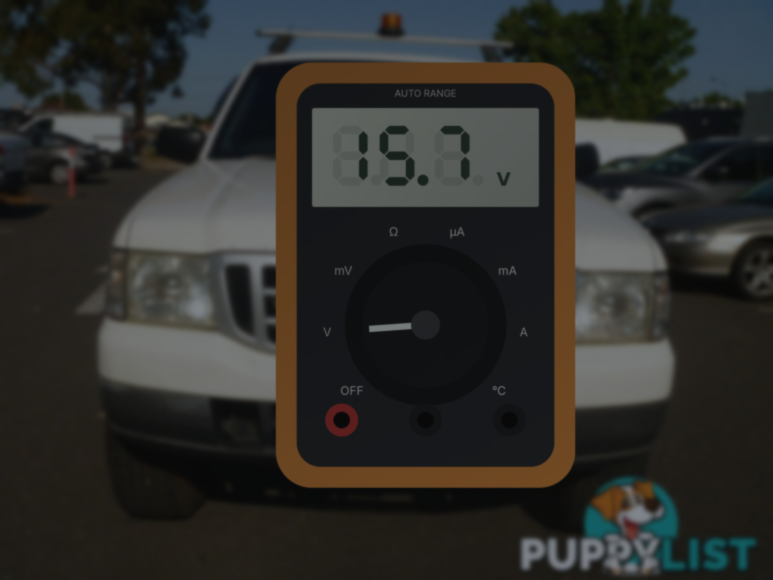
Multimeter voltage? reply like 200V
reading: 15.7V
